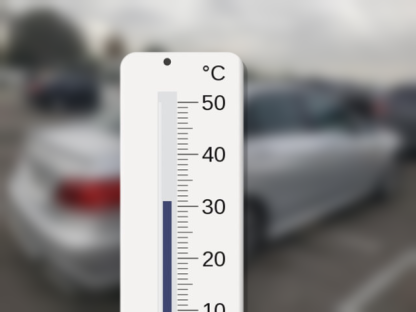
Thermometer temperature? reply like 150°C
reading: 31°C
